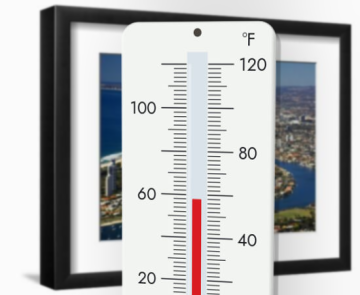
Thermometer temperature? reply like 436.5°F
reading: 58°F
